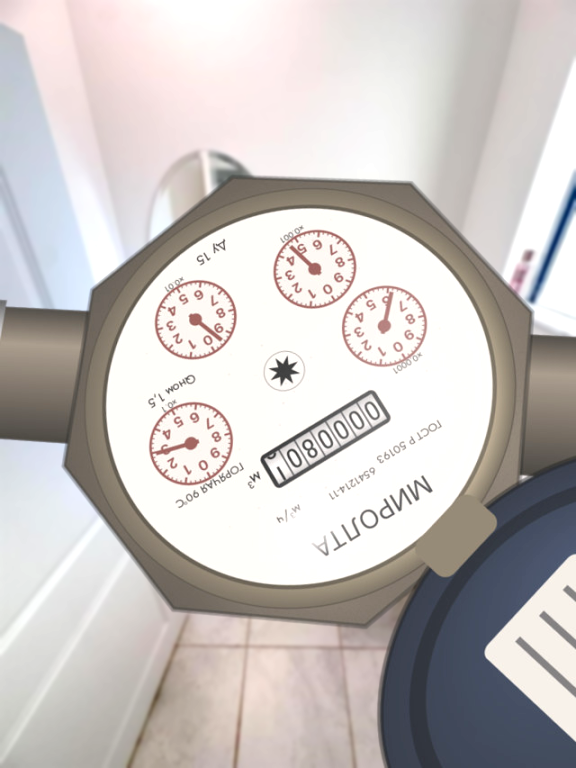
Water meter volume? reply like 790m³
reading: 801.2946m³
